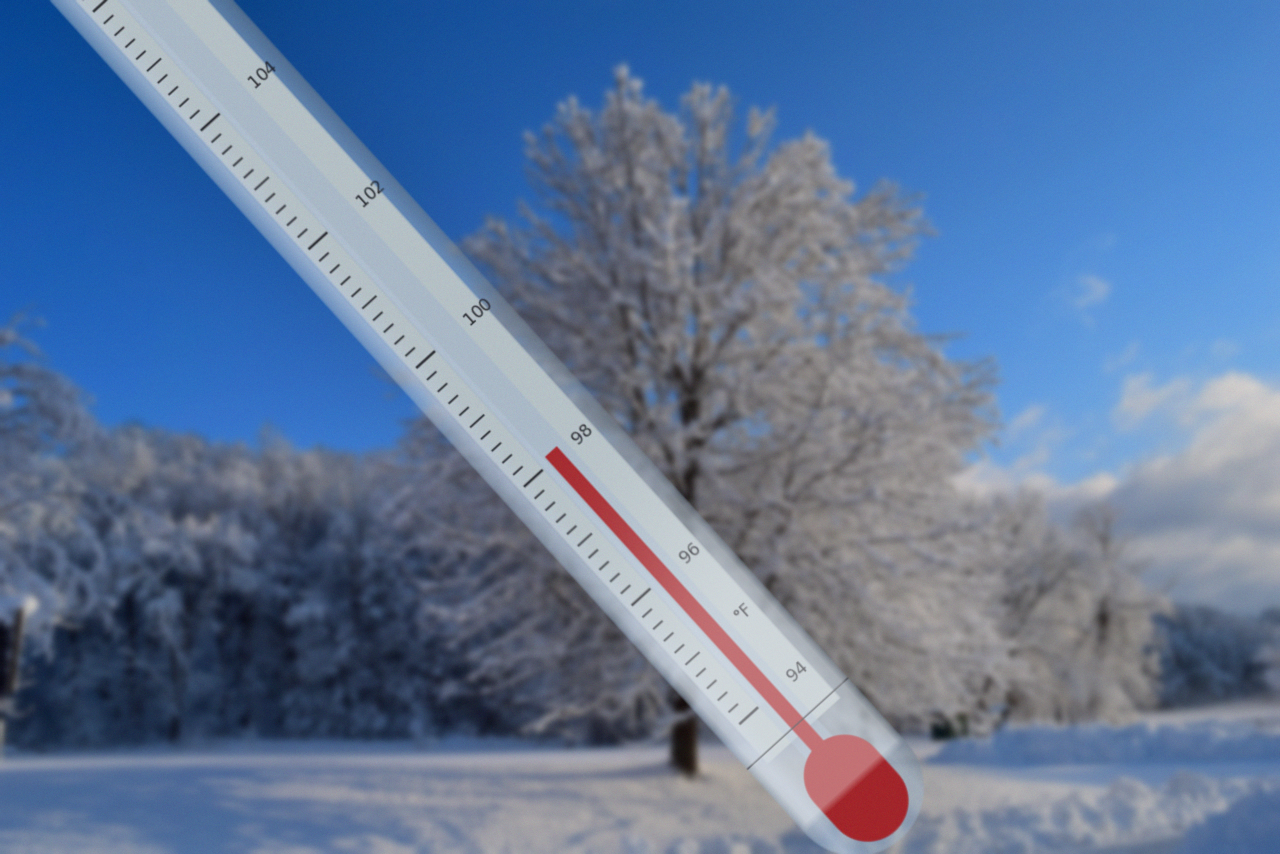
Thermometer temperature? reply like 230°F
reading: 98.1°F
